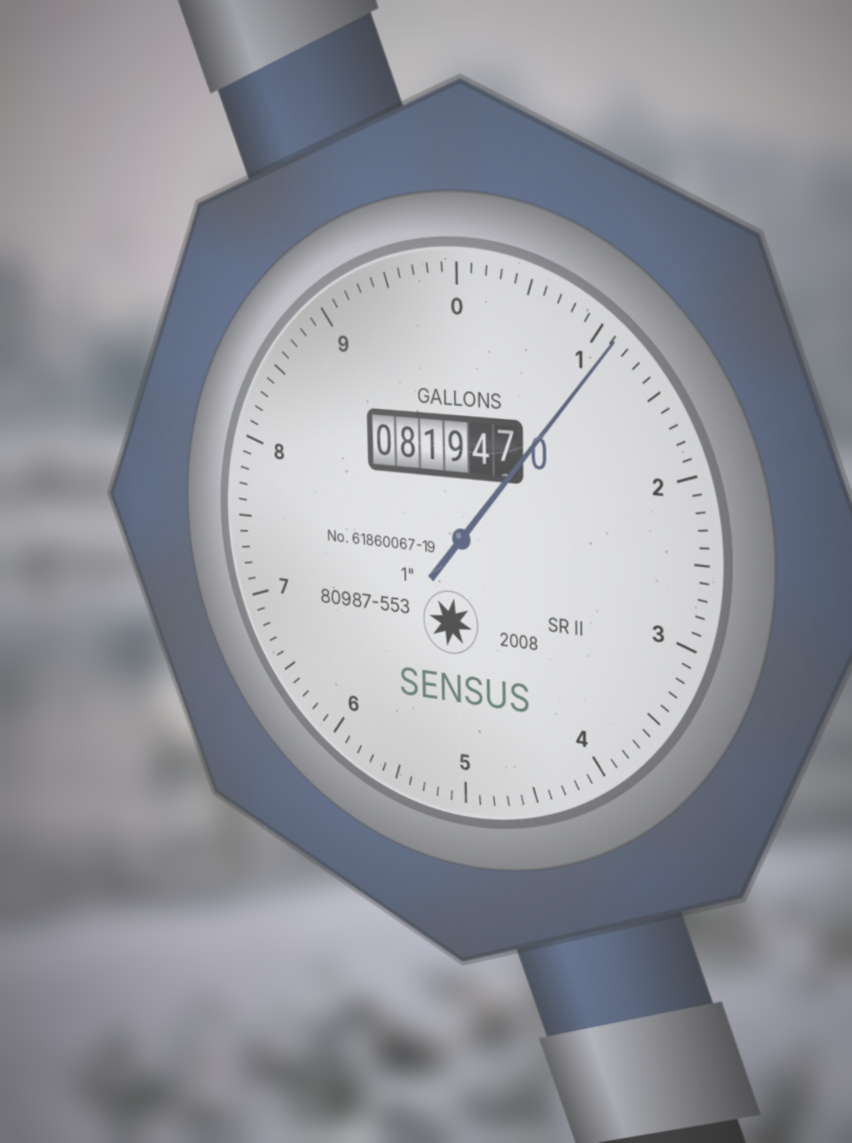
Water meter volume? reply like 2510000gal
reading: 819471.1gal
